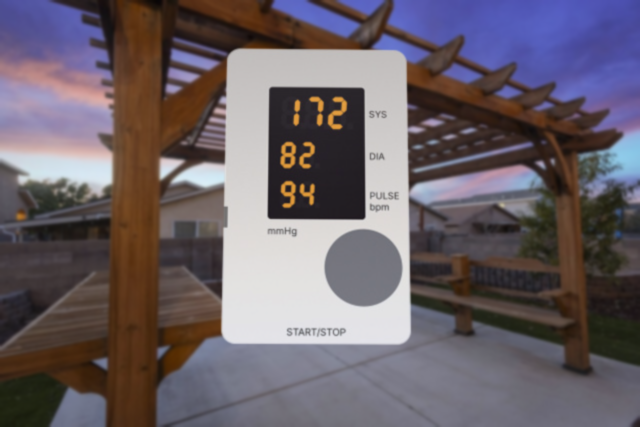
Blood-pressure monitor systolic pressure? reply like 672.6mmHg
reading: 172mmHg
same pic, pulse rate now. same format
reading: 94bpm
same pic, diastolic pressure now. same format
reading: 82mmHg
